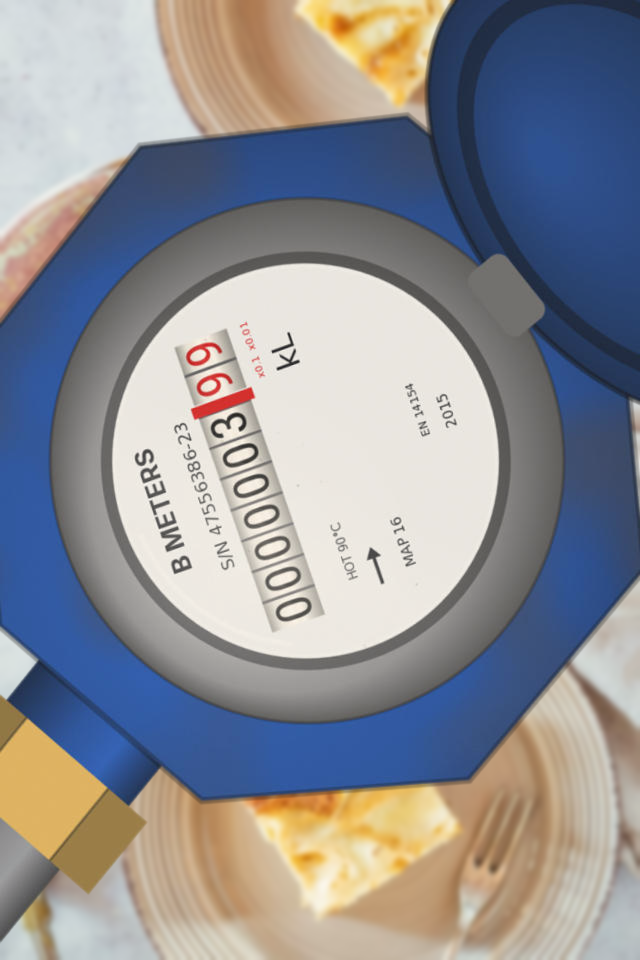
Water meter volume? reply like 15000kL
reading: 3.99kL
